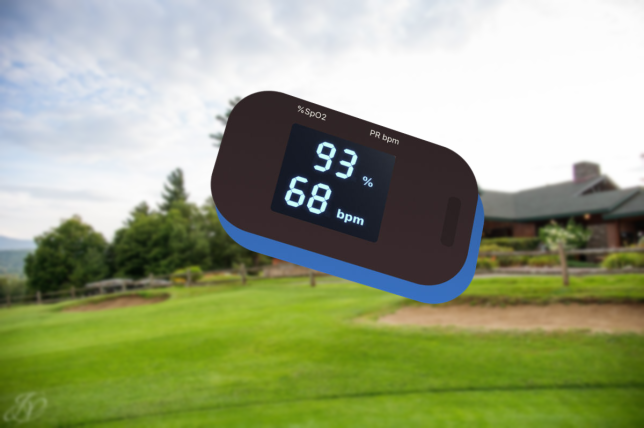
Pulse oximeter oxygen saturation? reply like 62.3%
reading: 93%
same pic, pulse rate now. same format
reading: 68bpm
